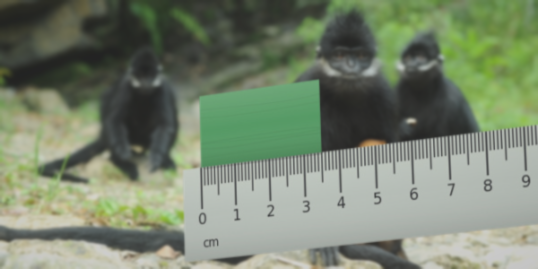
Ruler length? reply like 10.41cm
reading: 3.5cm
